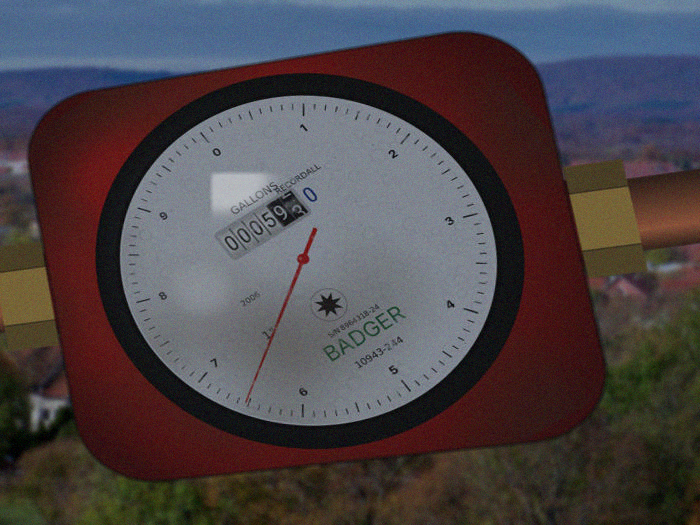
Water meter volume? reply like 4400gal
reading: 5926.5gal
